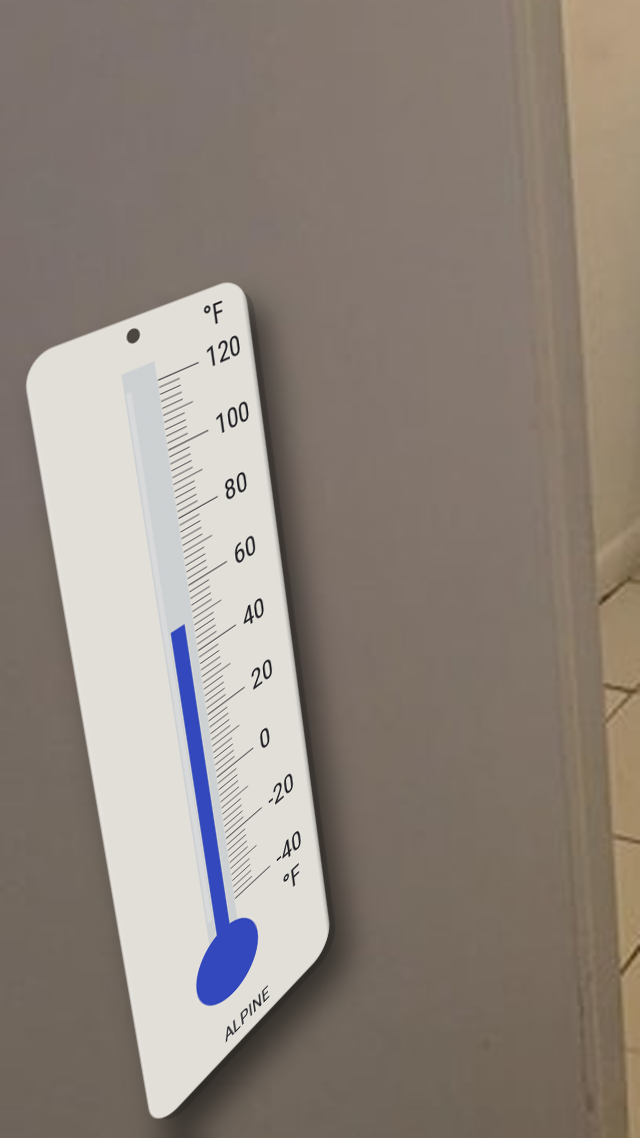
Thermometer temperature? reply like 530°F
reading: 50°F
